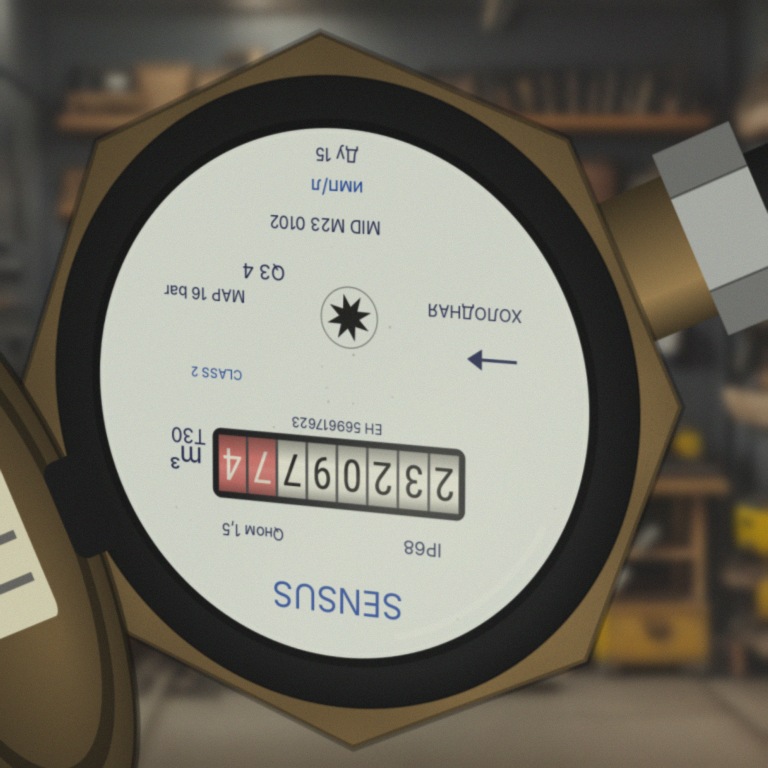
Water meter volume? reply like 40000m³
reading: 232097.74m³
